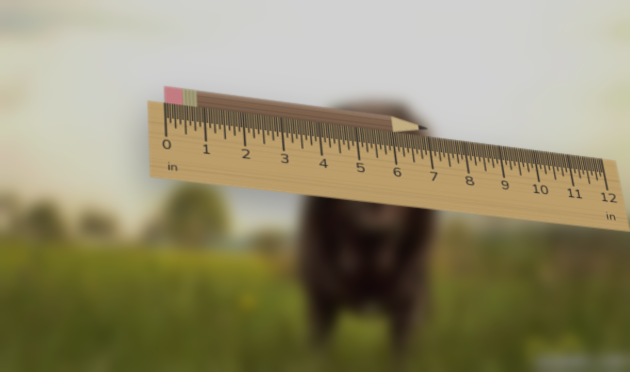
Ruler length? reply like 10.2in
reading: 7in
